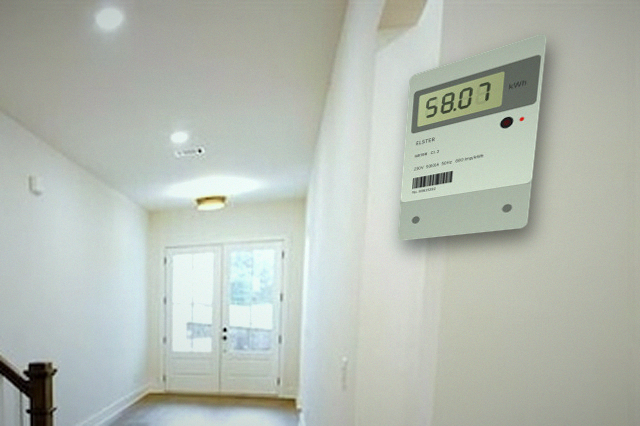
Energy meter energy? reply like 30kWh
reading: 58.07kWh
